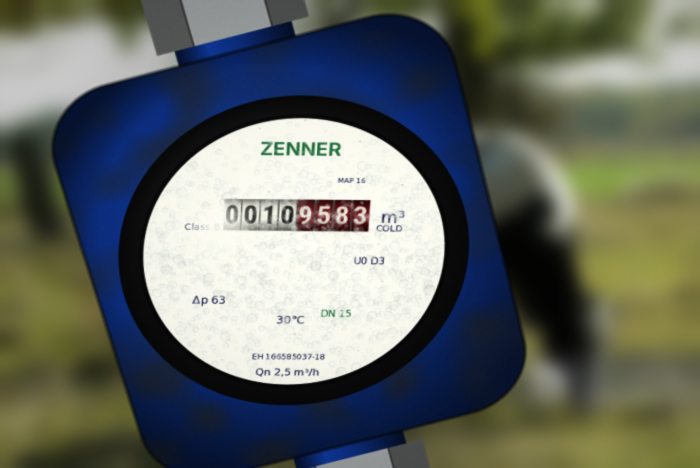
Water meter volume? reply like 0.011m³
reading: 10.9583m³
